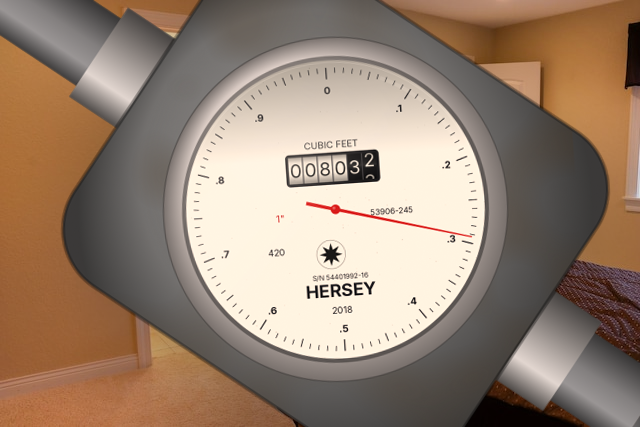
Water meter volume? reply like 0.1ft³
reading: 8032.29ft³
